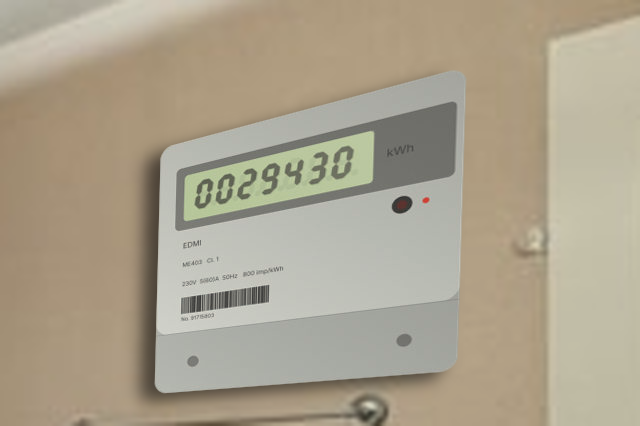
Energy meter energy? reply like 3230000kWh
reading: 29430kWh
